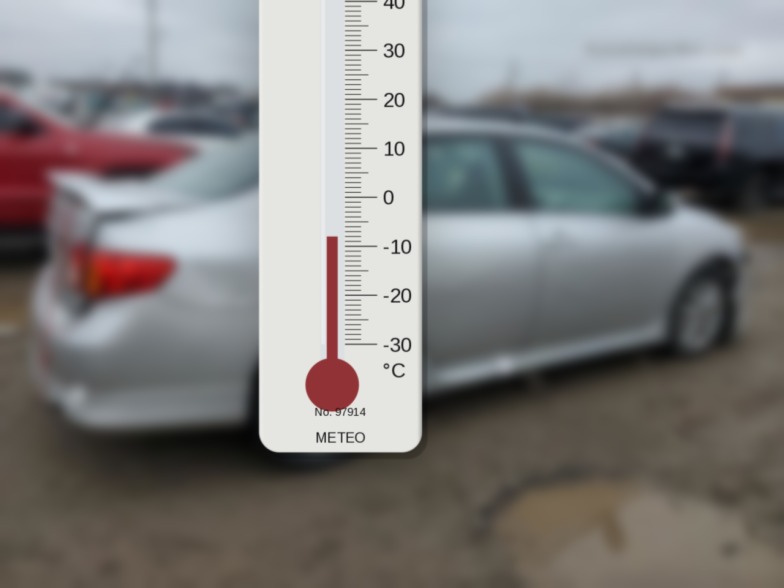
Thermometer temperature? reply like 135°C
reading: -8°C
